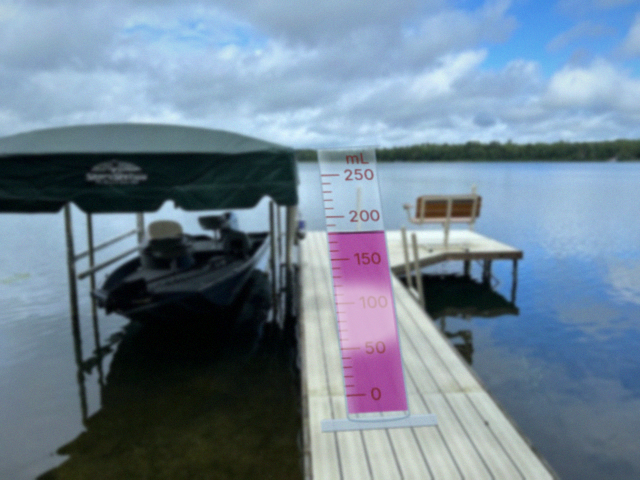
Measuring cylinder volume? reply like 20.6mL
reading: 180mL
